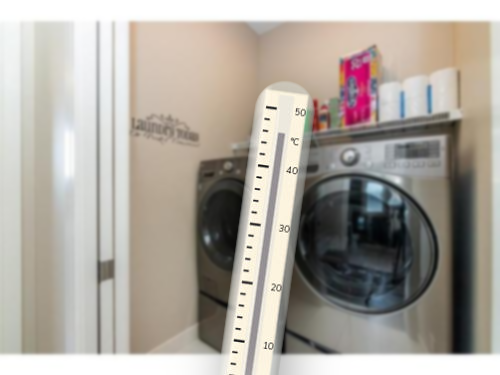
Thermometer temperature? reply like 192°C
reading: 46°C
